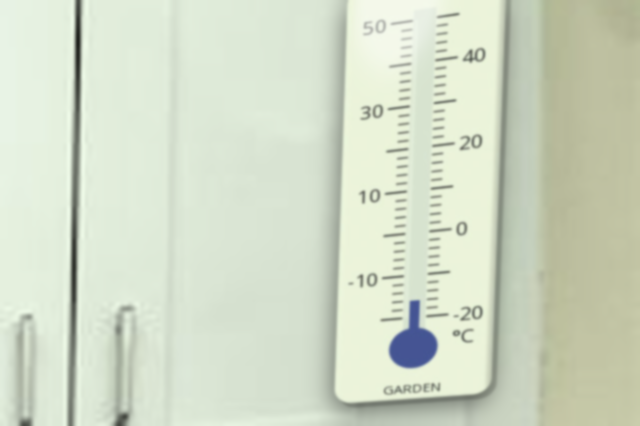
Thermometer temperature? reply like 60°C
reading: -16°C
